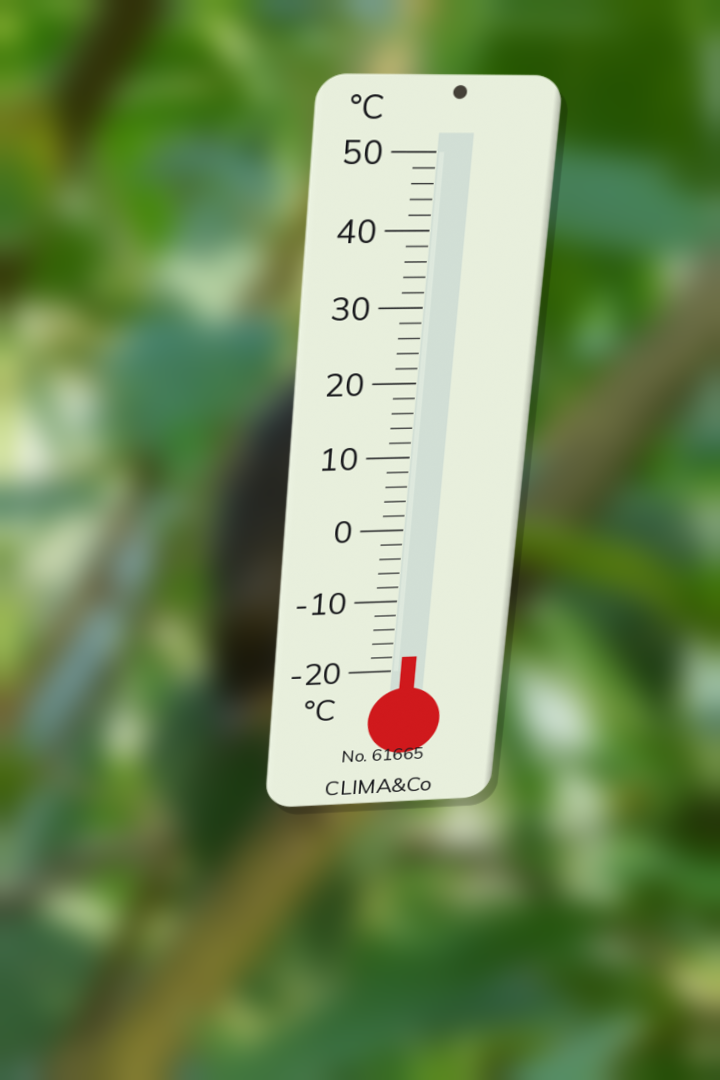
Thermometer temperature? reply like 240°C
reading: -18°C
